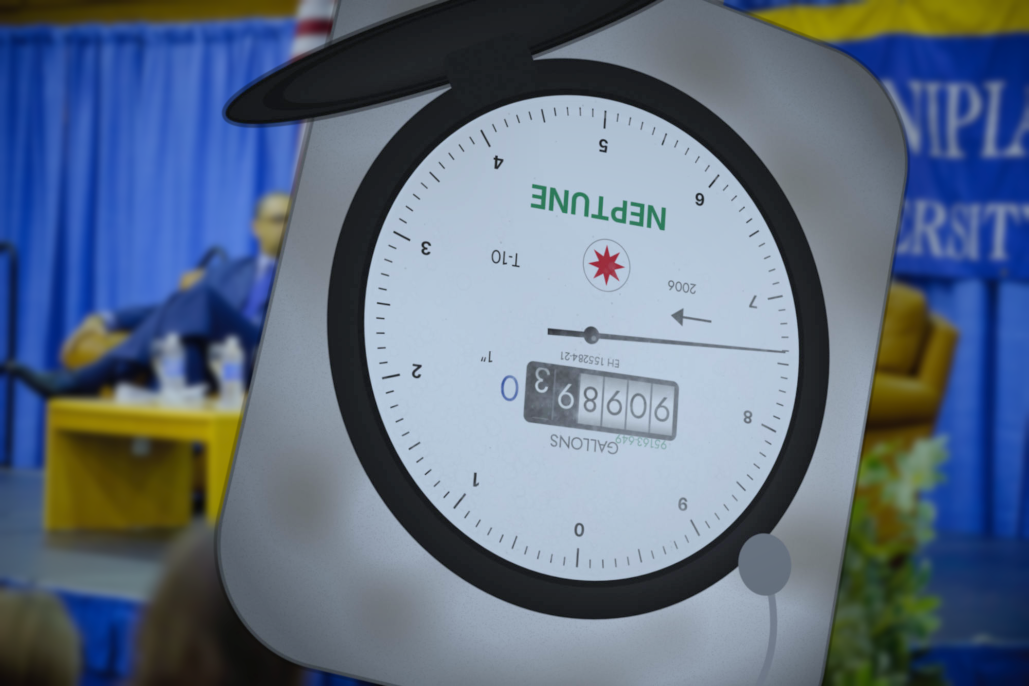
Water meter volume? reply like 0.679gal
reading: 9098927.4gal
